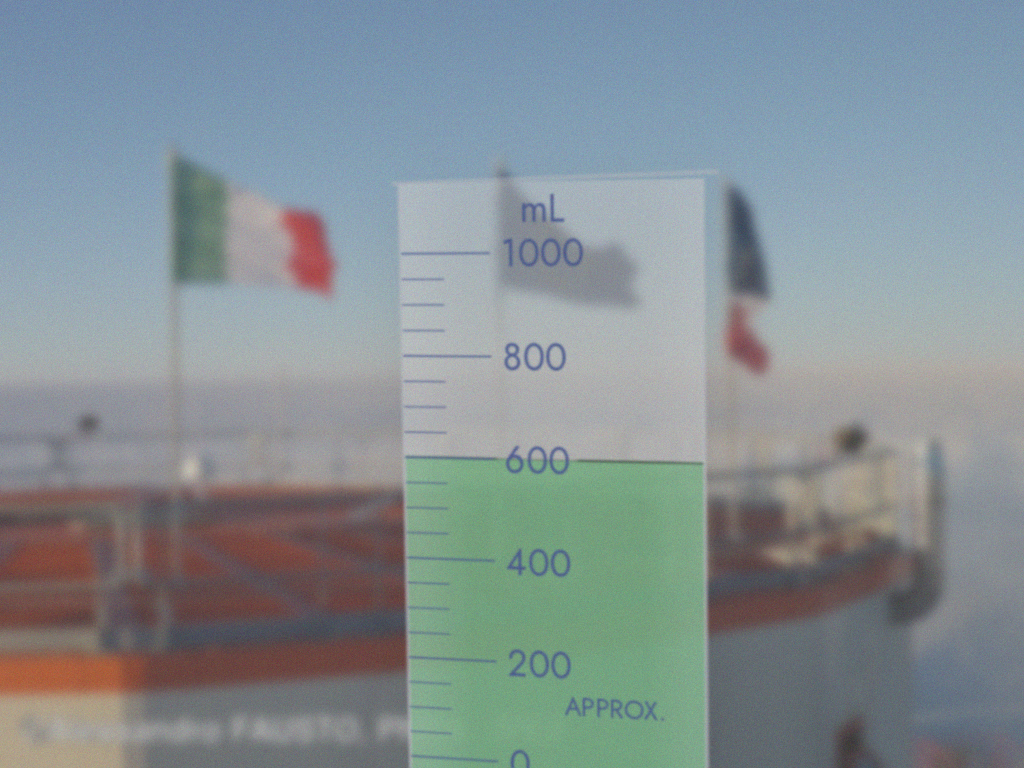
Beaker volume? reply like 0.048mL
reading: 600mL
